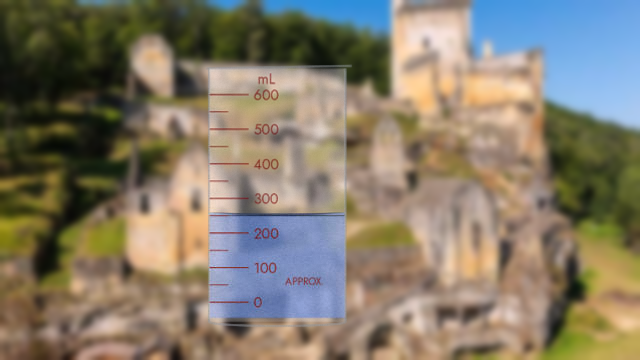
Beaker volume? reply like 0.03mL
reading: 250mL
